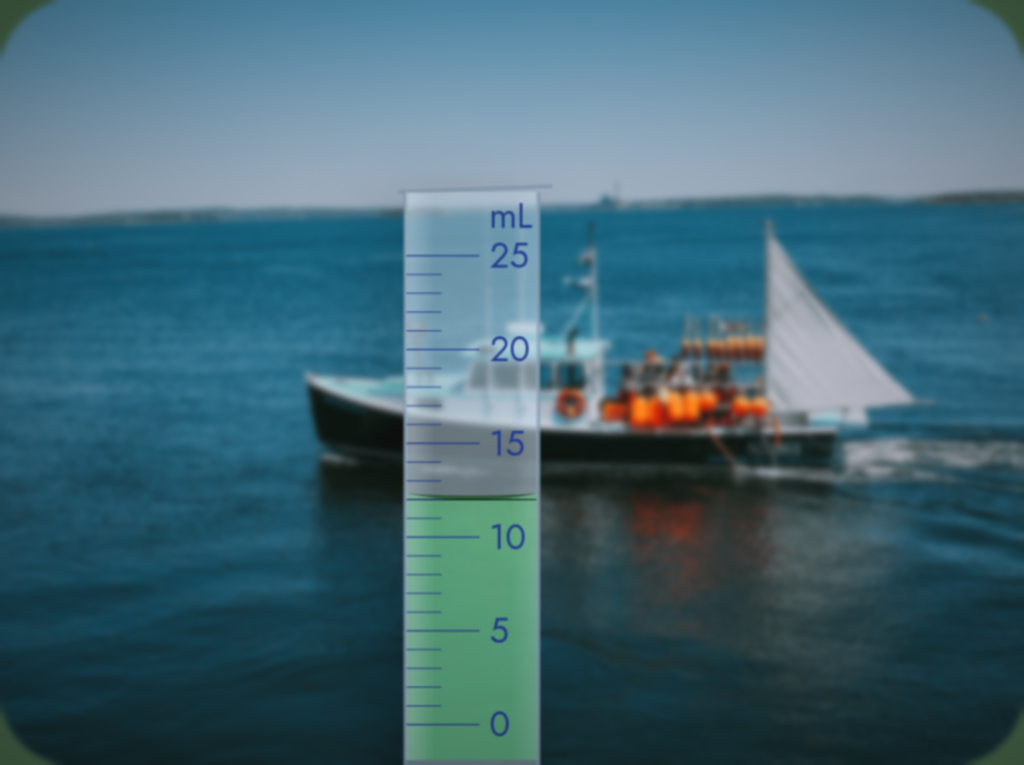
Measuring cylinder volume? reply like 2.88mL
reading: 12mL
